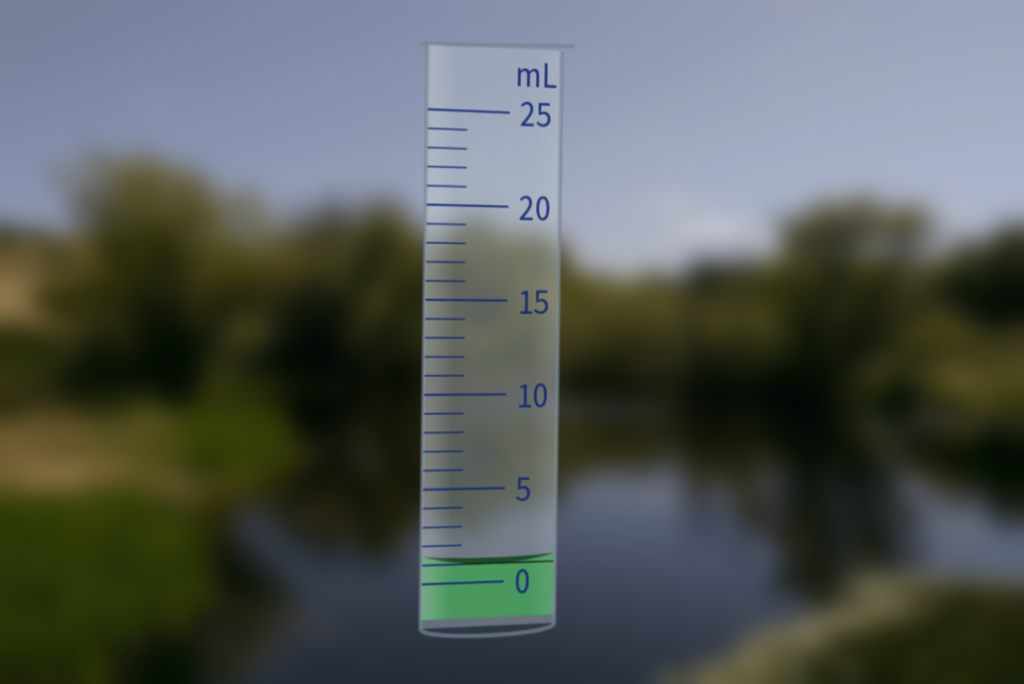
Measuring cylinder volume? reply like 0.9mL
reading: 1mL
